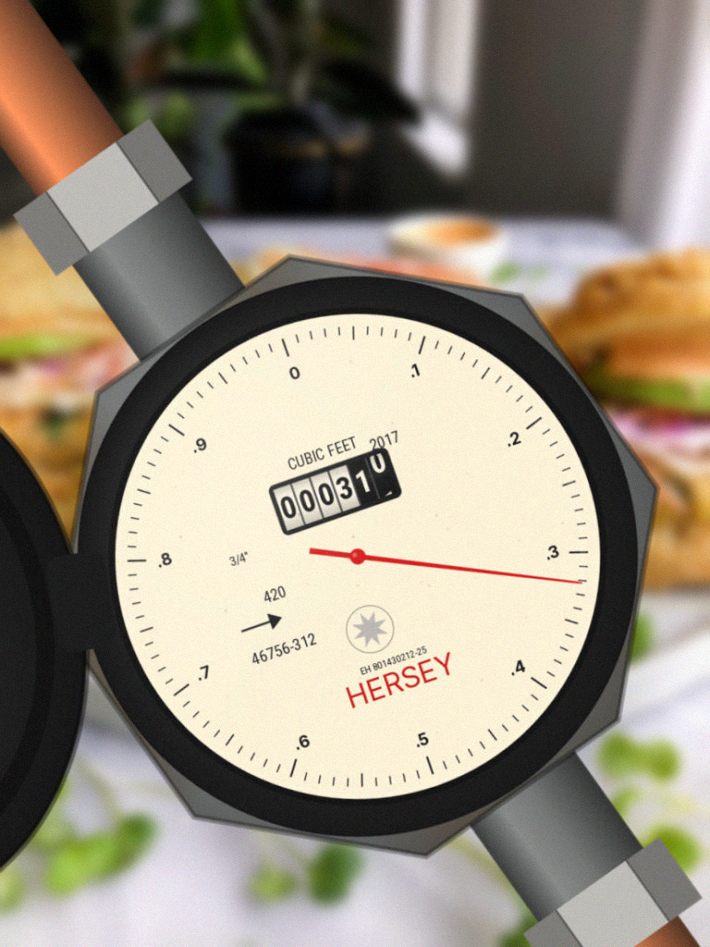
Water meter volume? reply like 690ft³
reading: 310.32ft³
